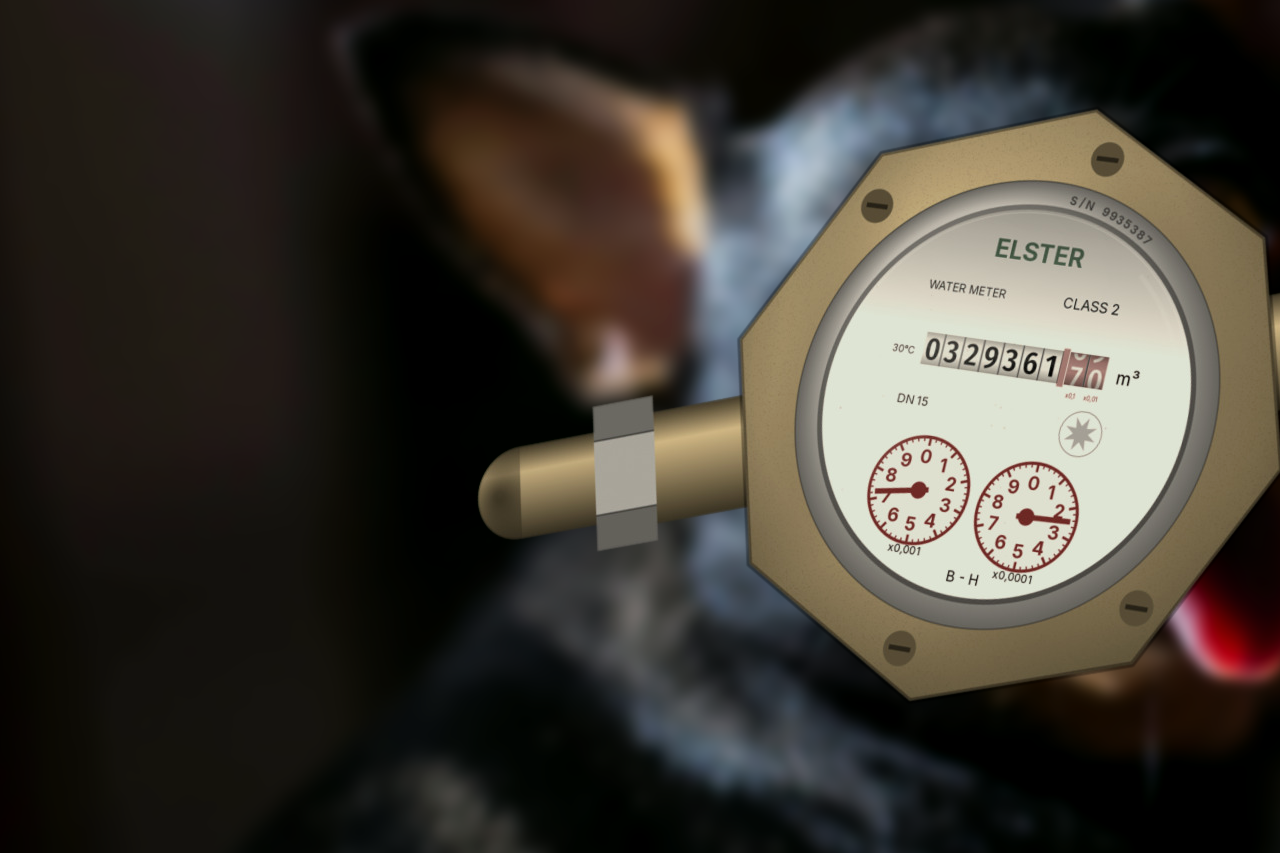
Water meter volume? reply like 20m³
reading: 329361.6972m³
